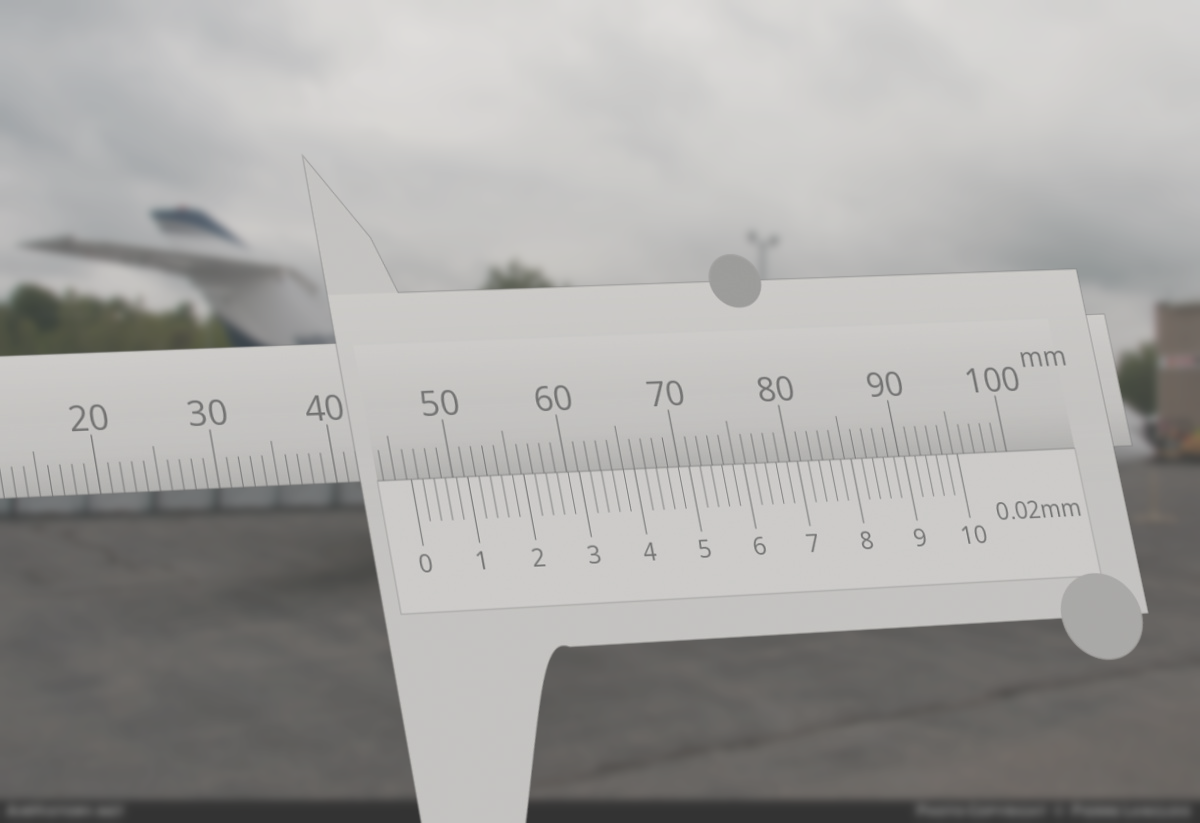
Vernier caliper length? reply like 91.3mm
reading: 46.4mm
